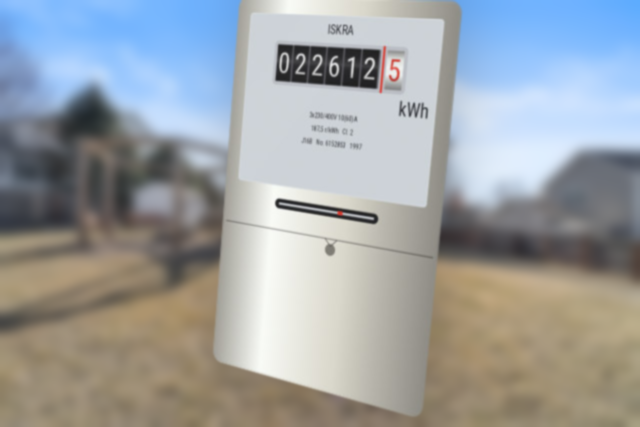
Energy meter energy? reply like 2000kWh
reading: 22612.5kWh
